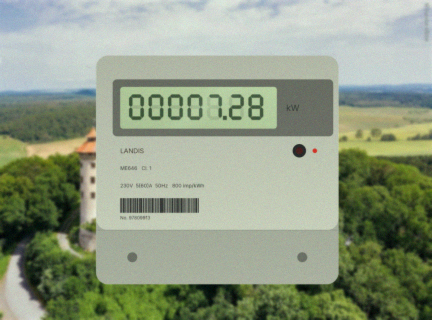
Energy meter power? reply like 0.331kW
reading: 7.28kW
